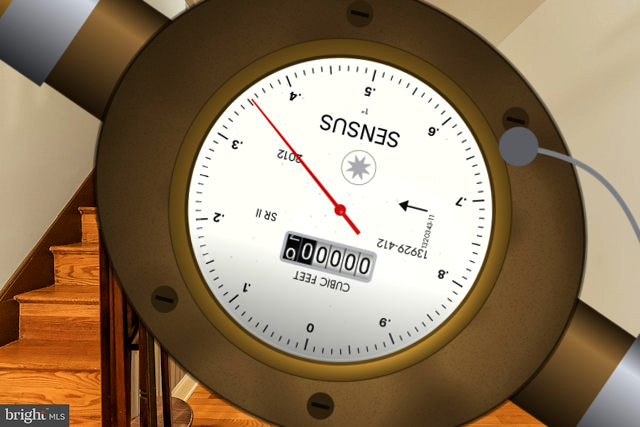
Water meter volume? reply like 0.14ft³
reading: 6.35ft³
